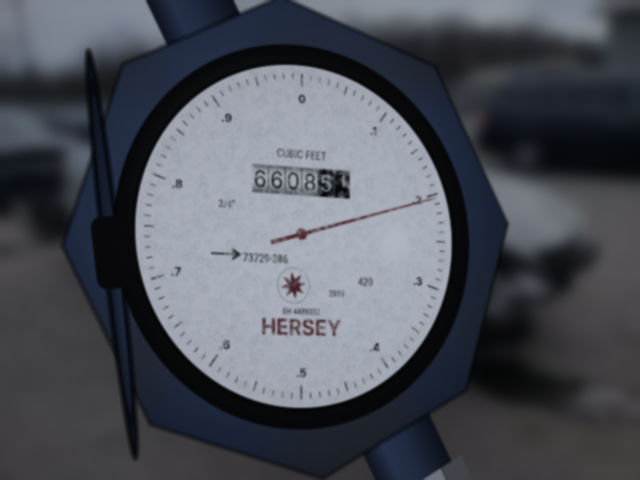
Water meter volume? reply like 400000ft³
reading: 660851.20ft³
